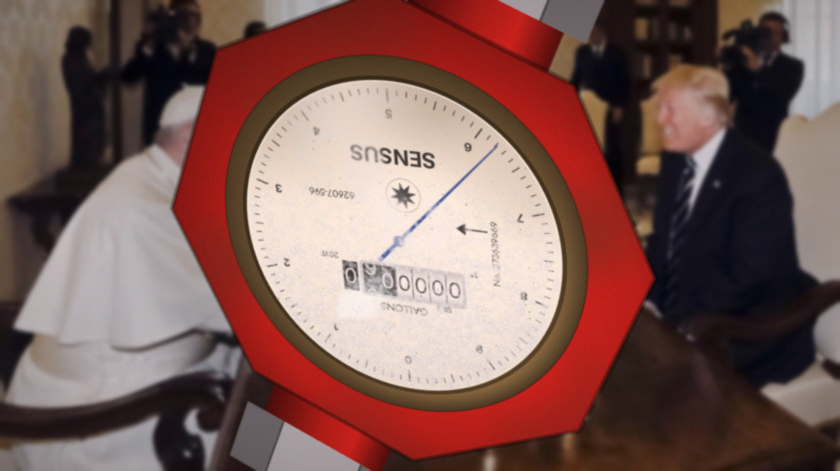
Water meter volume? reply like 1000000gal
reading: 56.2gal
